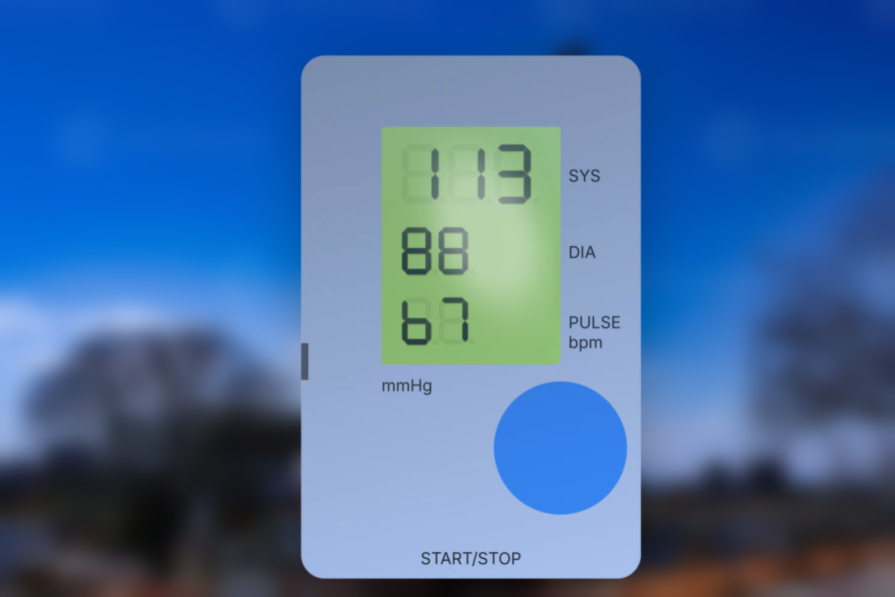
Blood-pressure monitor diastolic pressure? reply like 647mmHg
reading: 88mmHg
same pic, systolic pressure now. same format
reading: 113mmHg
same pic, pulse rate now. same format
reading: 67bpm
